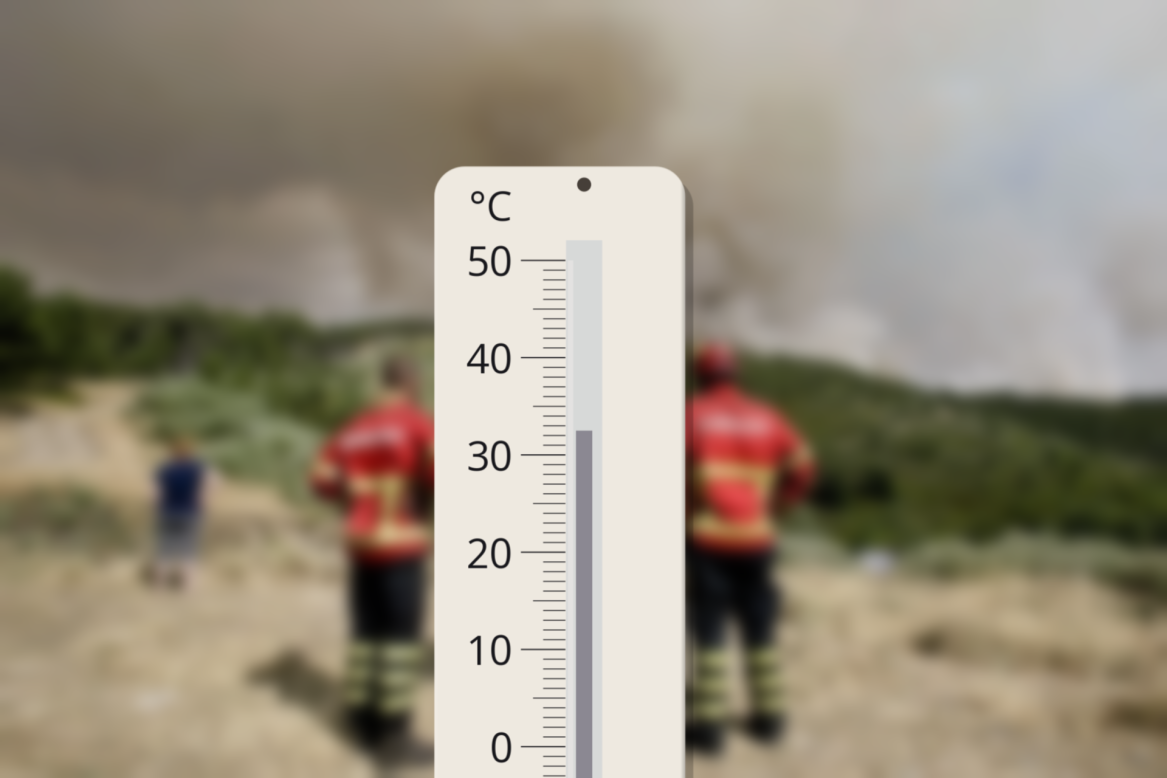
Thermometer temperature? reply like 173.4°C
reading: 32.5°C
